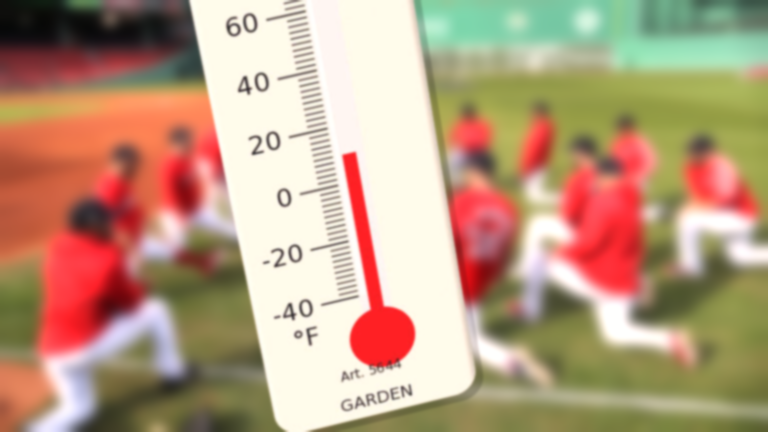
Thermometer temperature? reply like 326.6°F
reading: 10°F
